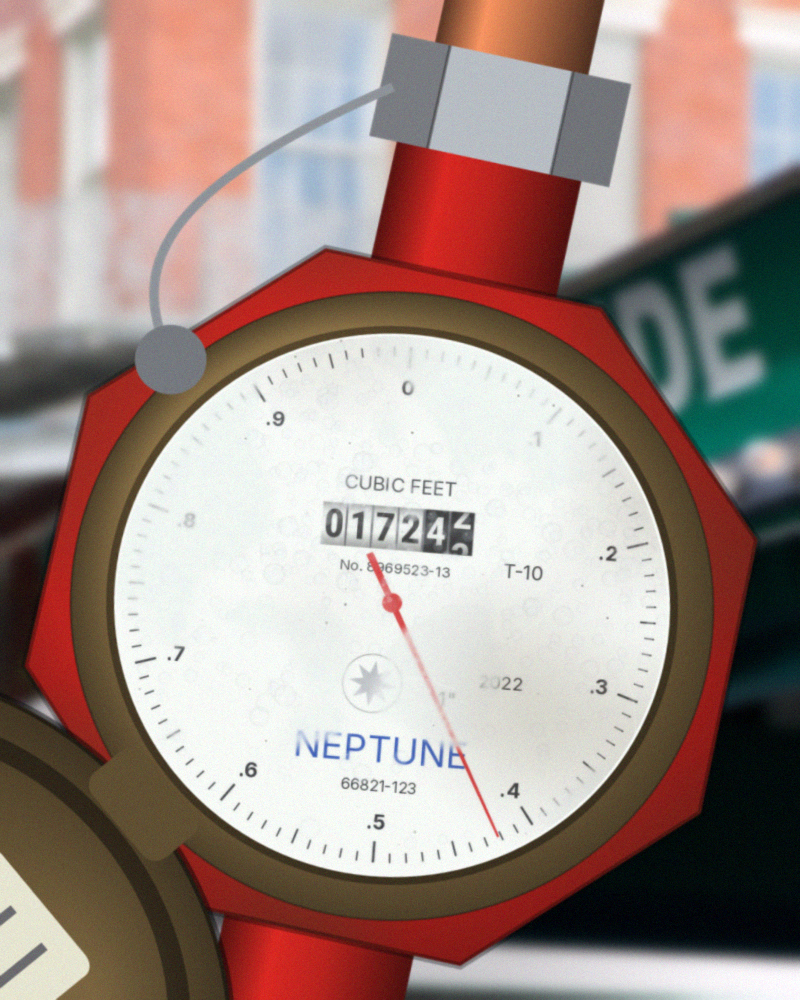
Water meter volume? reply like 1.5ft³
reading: 17242.42ft³
